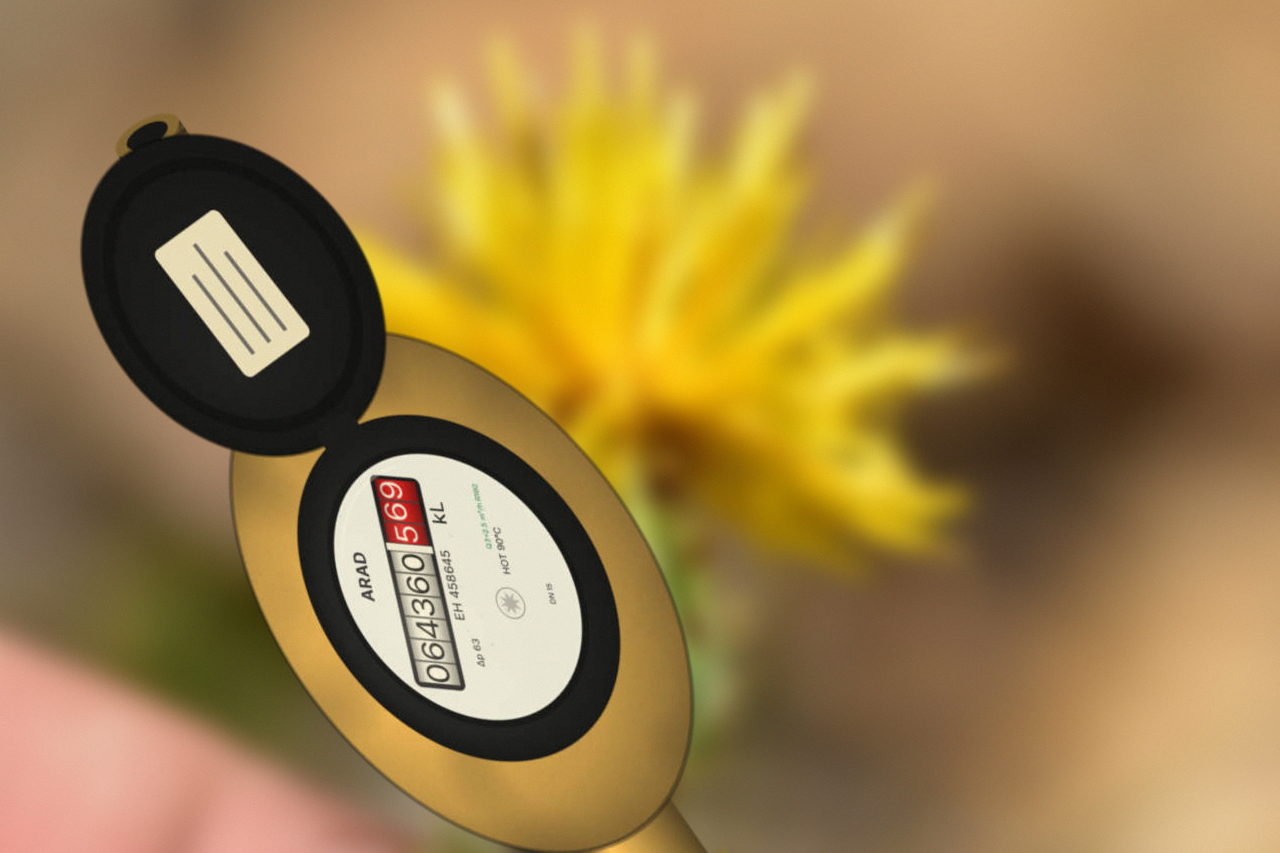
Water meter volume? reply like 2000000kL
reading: 64360.569kL
